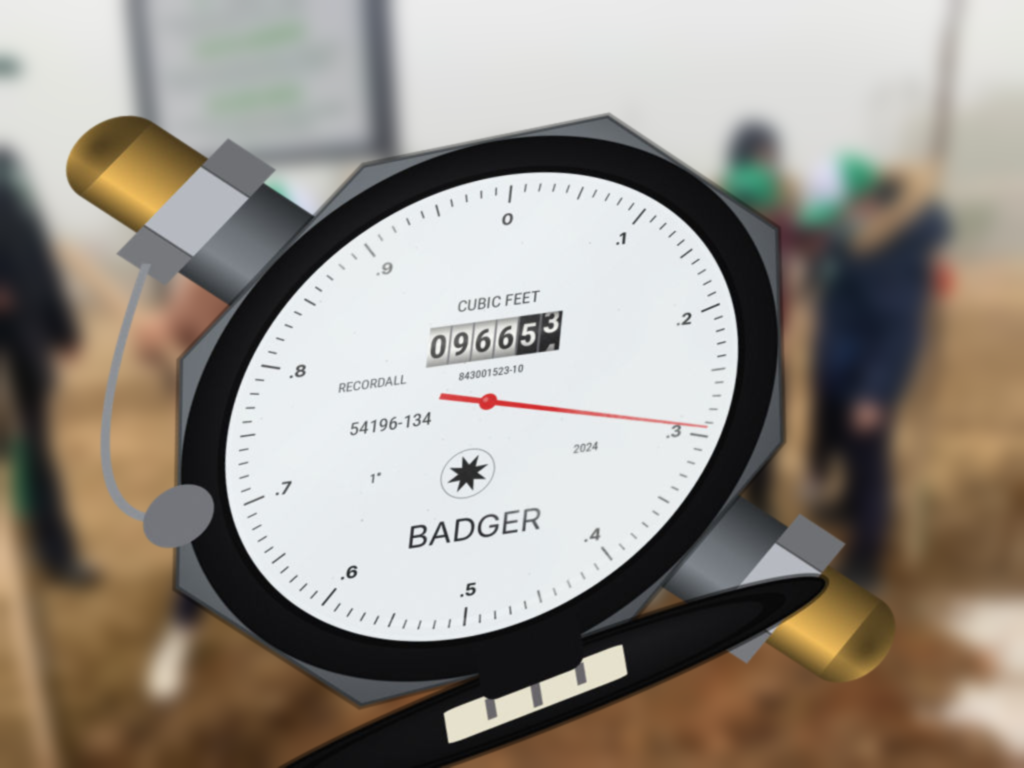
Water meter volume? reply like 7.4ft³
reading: 96653.29ft³
